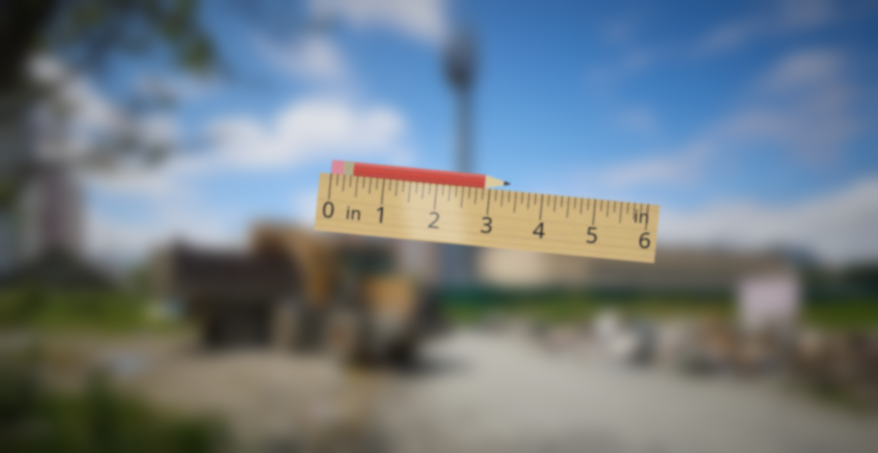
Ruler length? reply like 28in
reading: 3.375in
